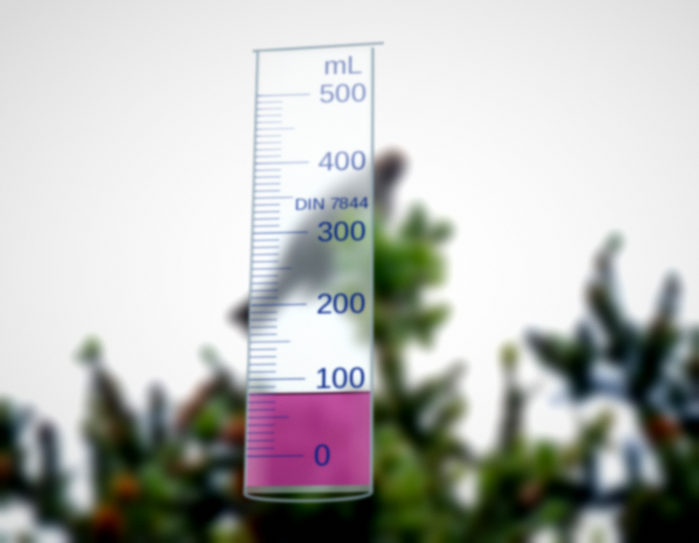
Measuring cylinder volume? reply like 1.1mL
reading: 80mL
